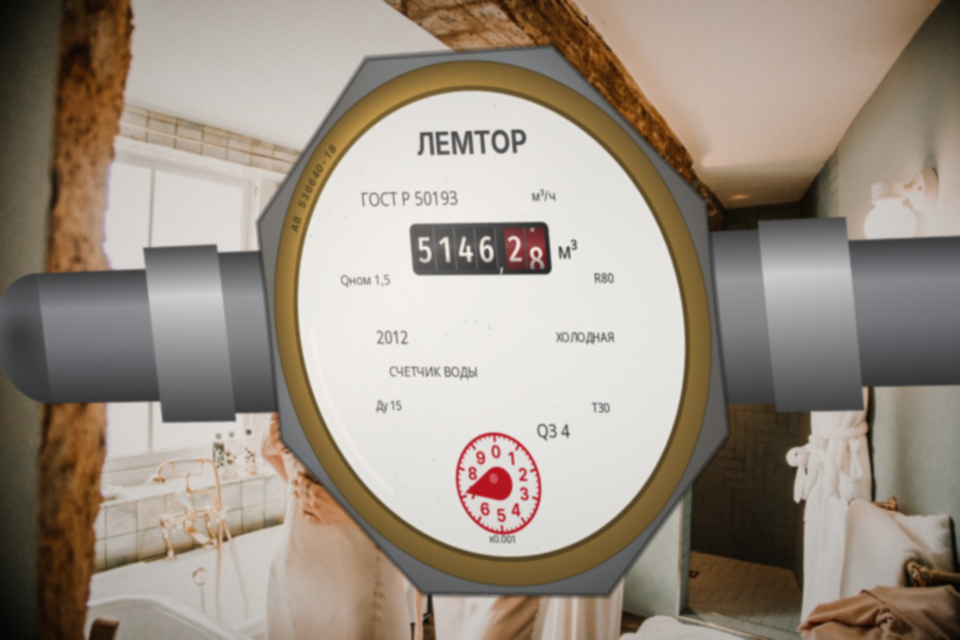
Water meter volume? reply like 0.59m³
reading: 5146.277m³
